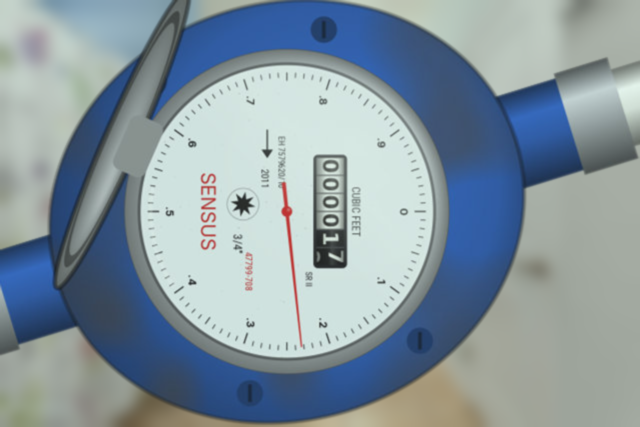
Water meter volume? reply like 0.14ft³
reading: 17.23ft³
